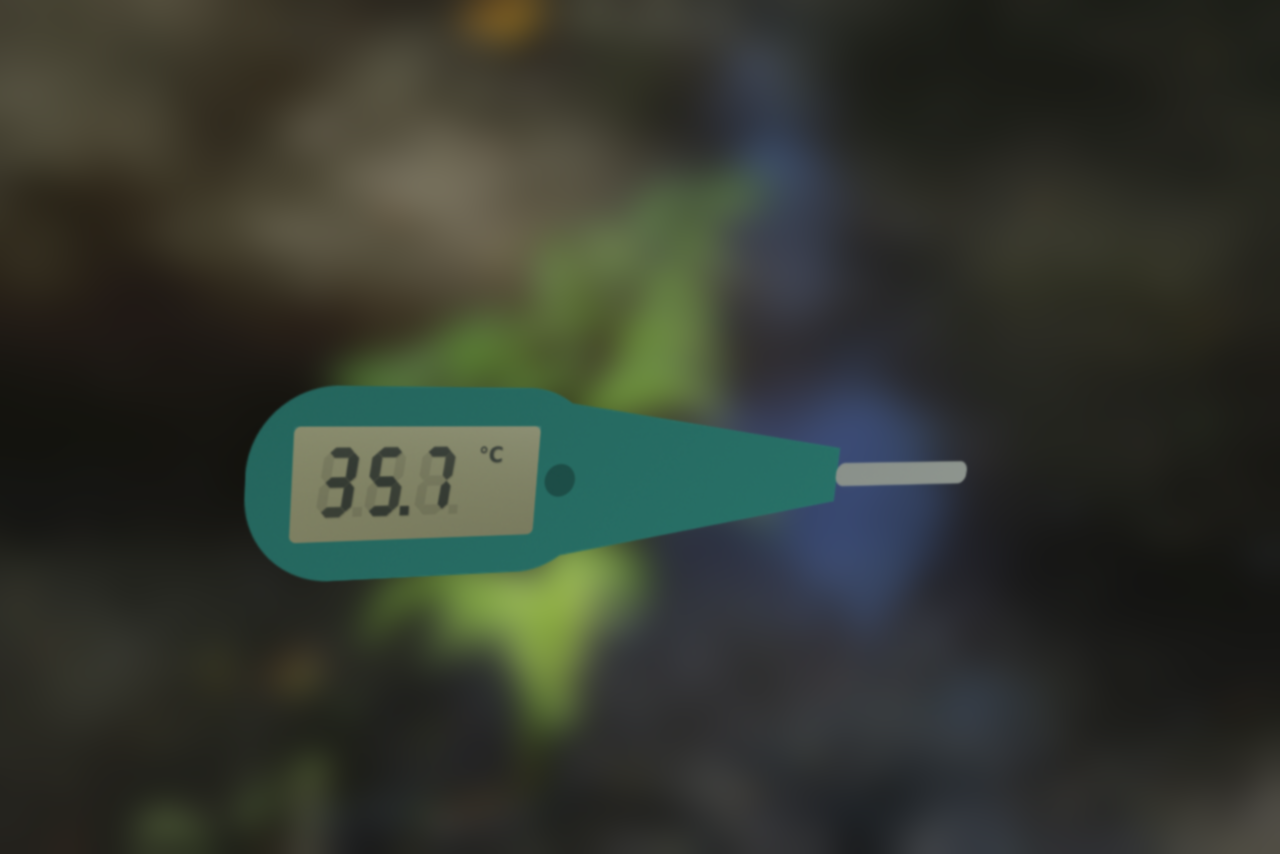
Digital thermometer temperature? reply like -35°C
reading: 35.7°C
